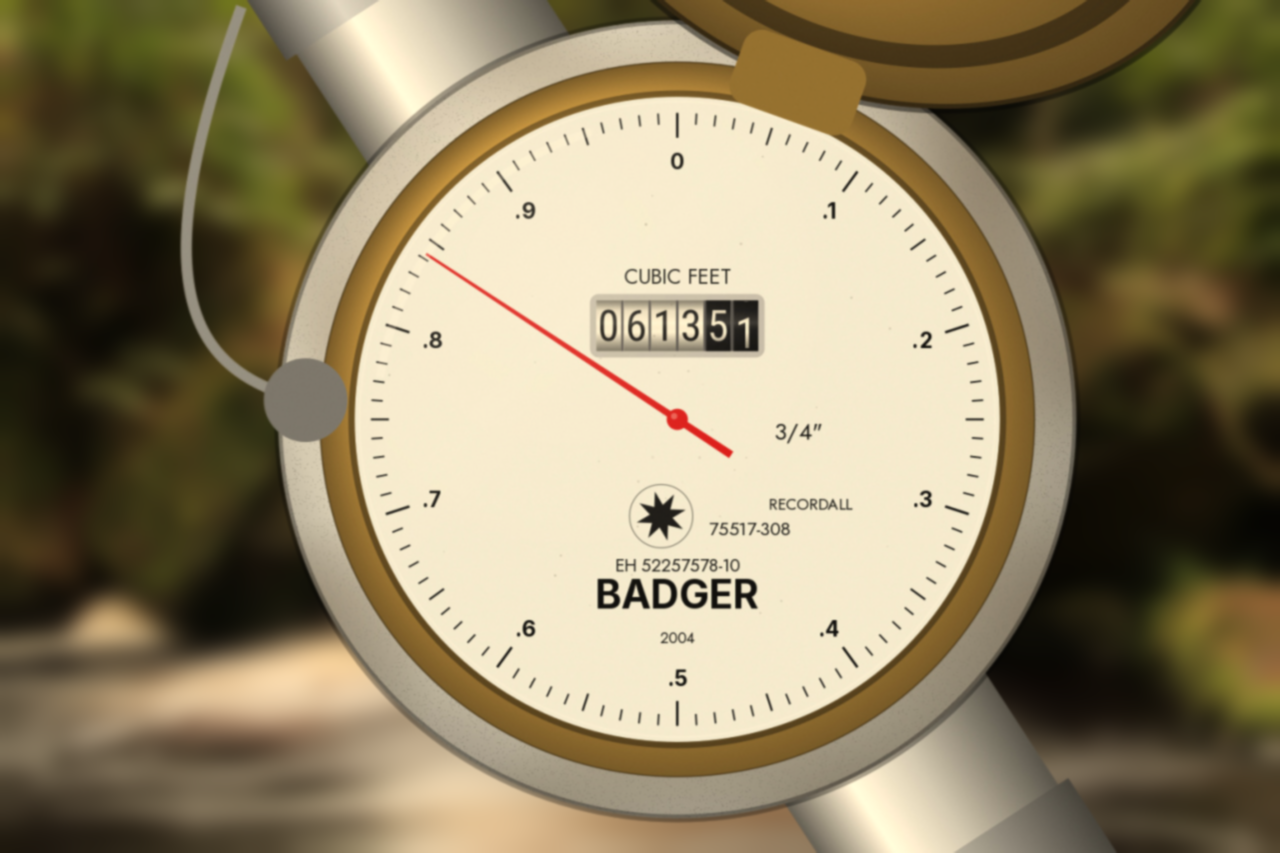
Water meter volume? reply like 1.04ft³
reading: 61350.84ft³
